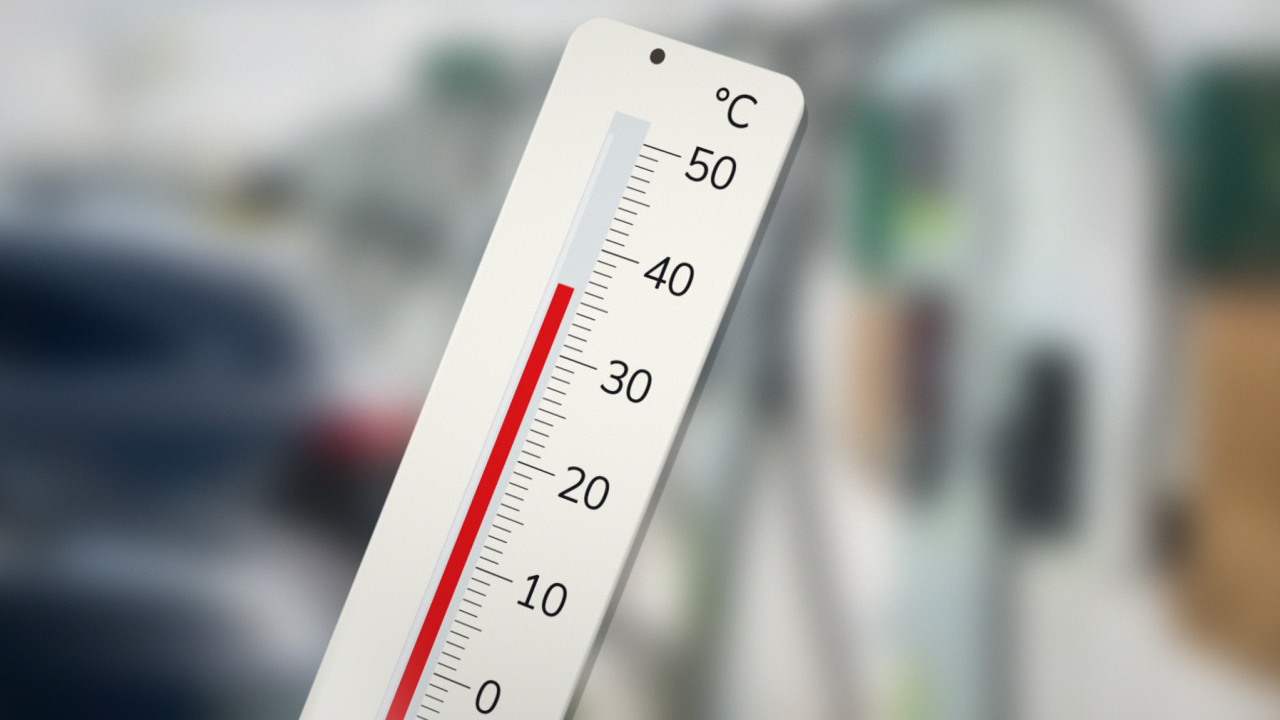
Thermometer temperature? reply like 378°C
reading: 36°C
